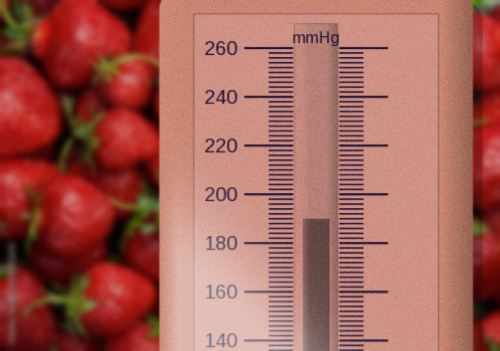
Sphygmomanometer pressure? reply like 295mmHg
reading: 190mmHg
